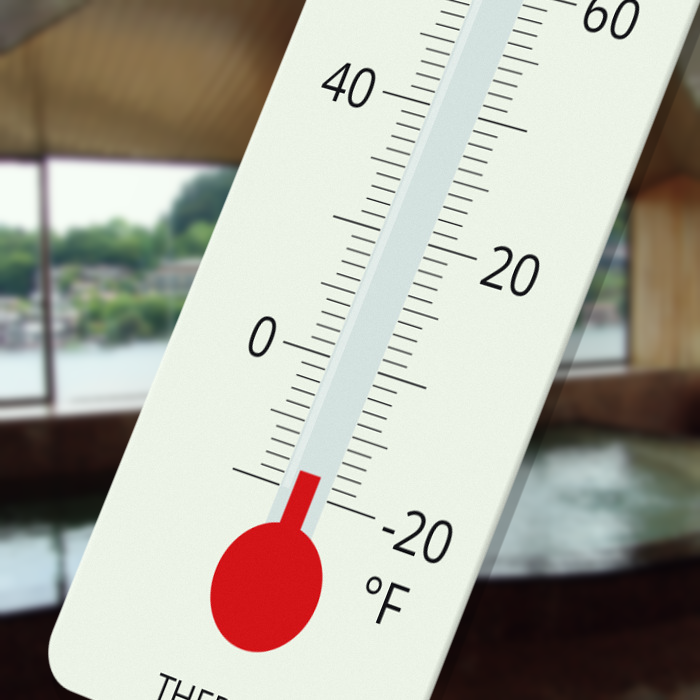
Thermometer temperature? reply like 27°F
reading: -17°F
